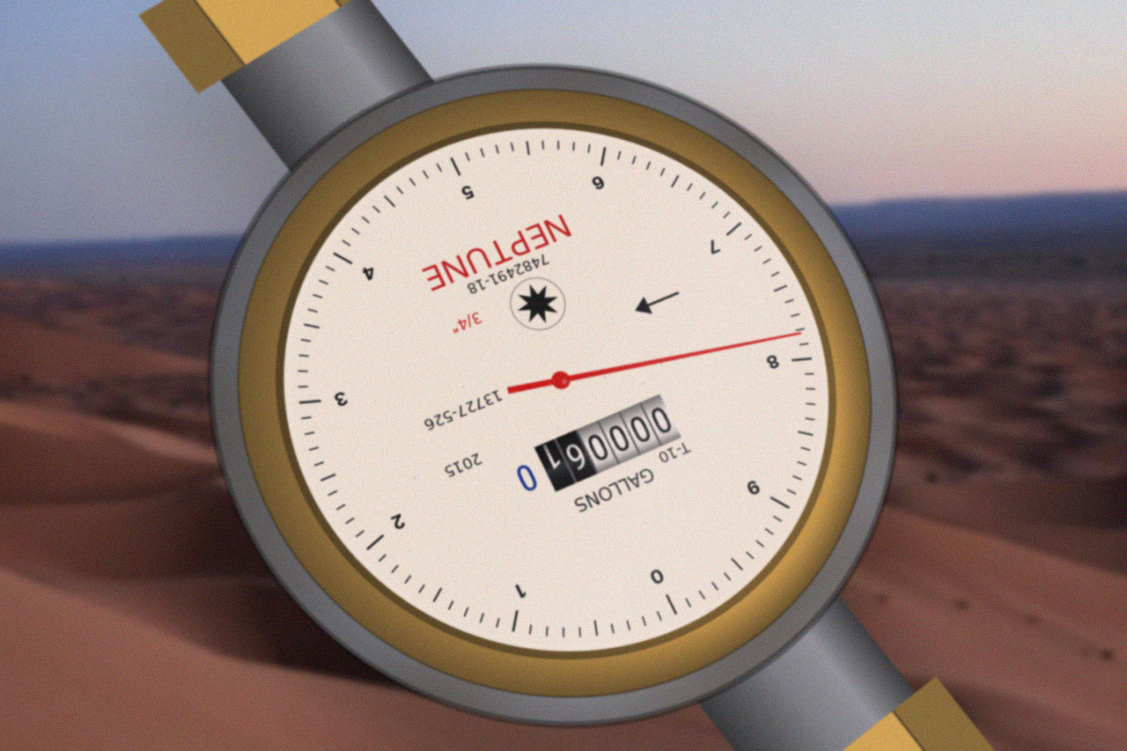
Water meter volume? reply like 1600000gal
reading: 607.8gal
